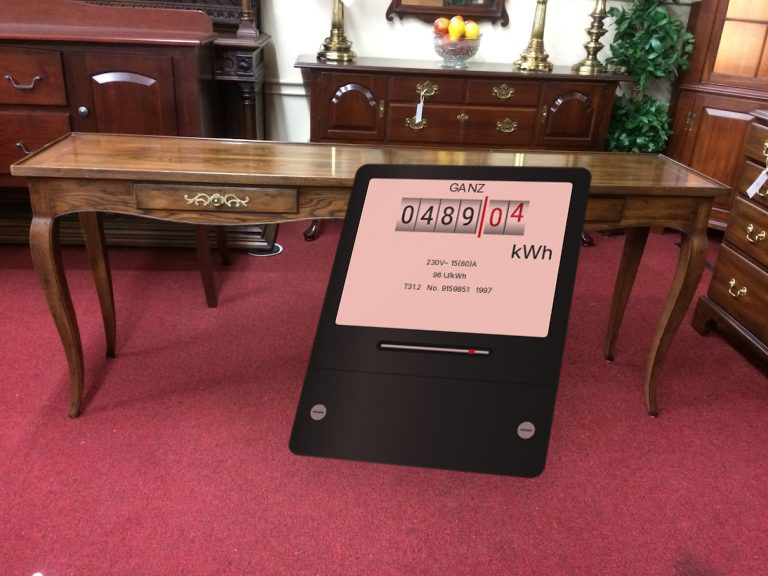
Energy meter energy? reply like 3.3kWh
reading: 489.04kWh
